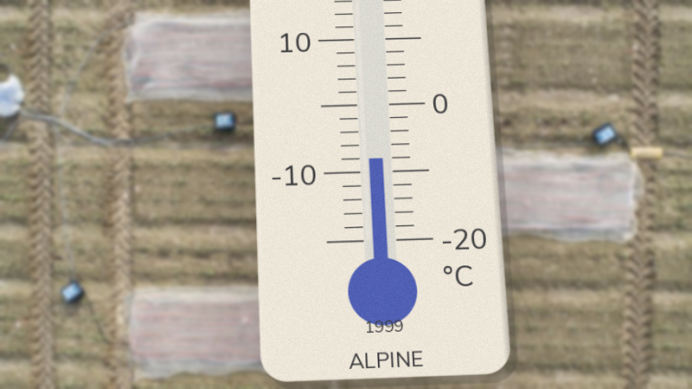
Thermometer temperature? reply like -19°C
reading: -8°C
